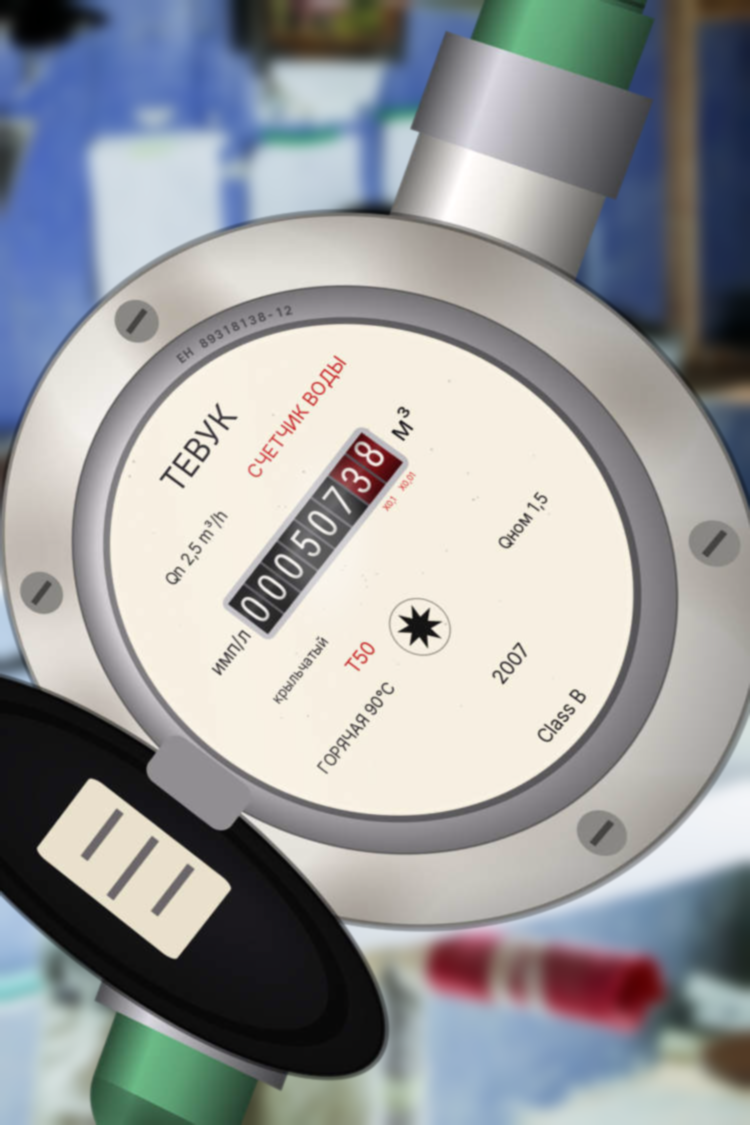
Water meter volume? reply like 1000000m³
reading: 507.38m³
